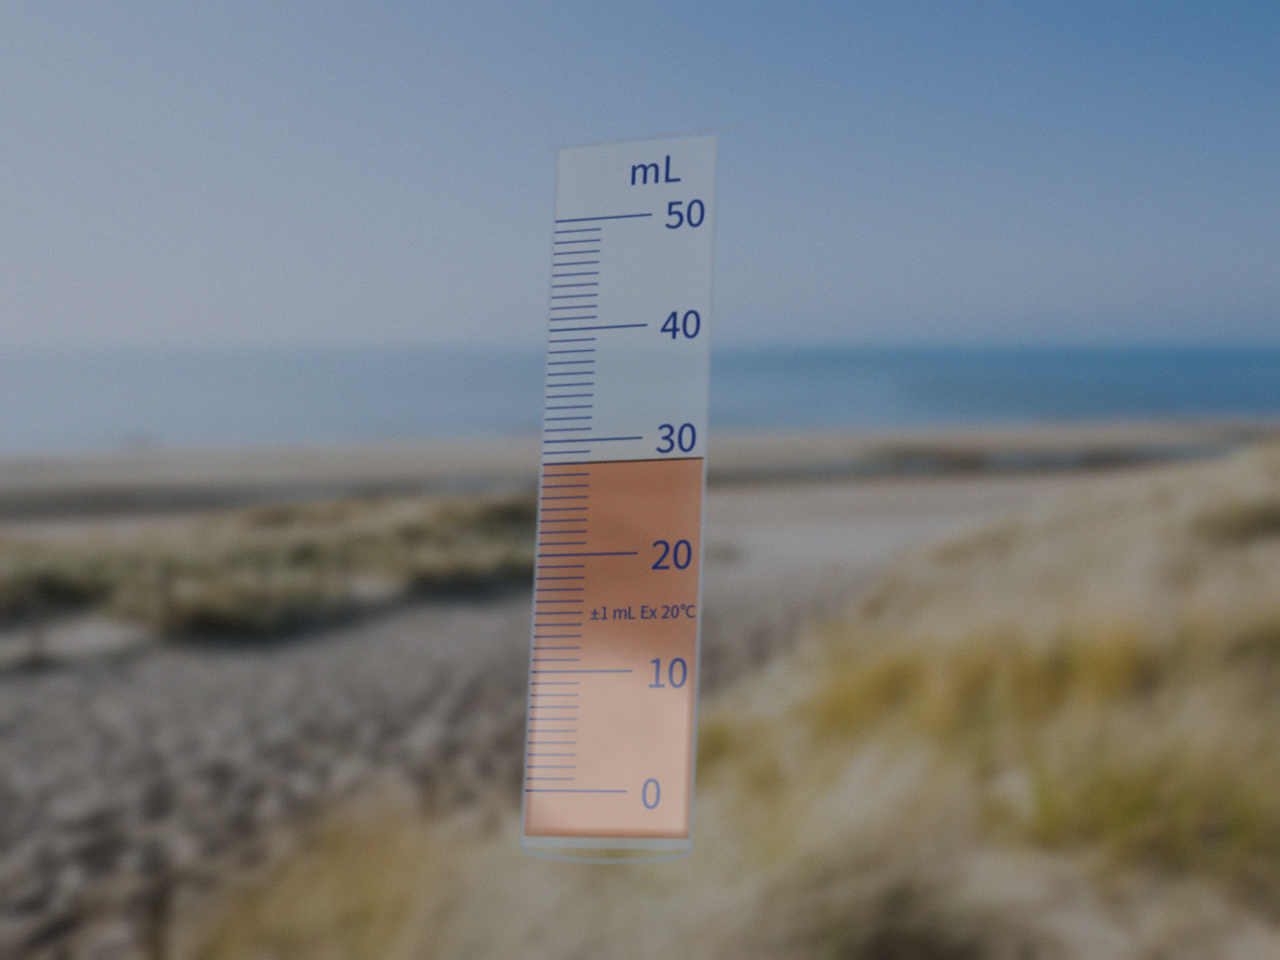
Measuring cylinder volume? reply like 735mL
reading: 28mL
